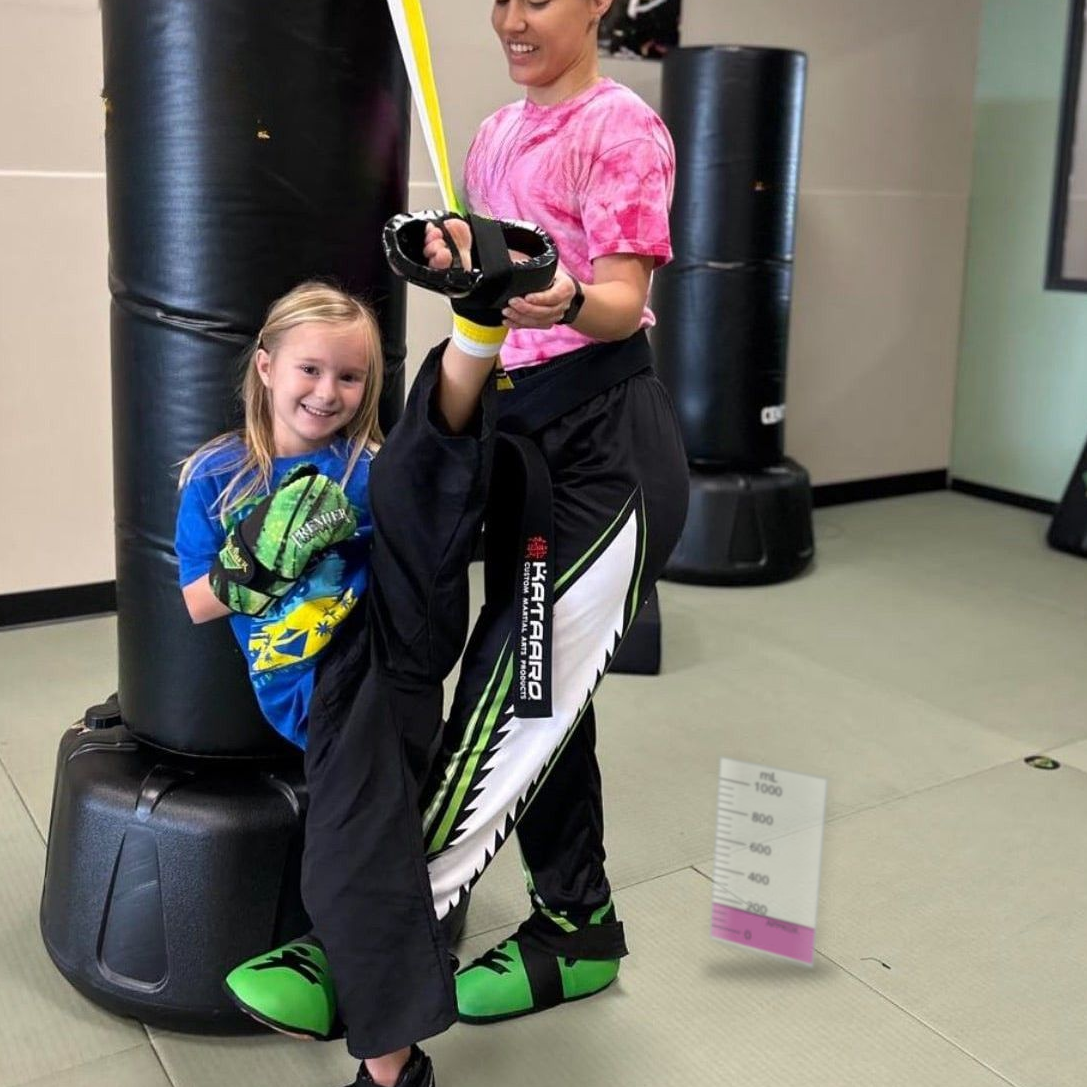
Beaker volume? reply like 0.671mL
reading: 150mL
